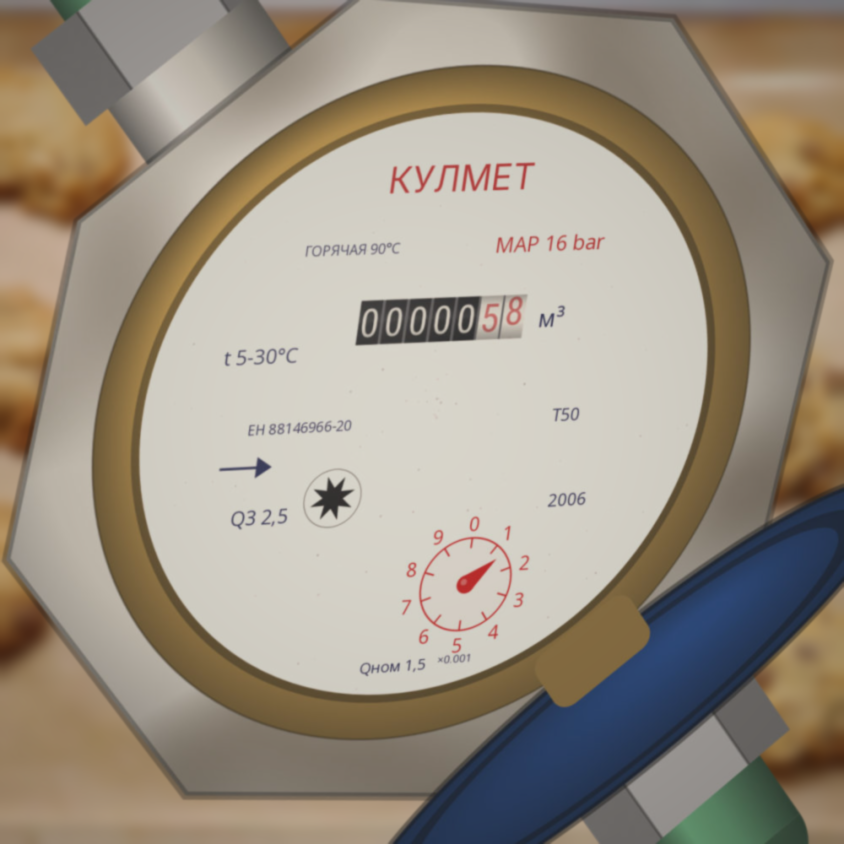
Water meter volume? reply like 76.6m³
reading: 0.581m³
